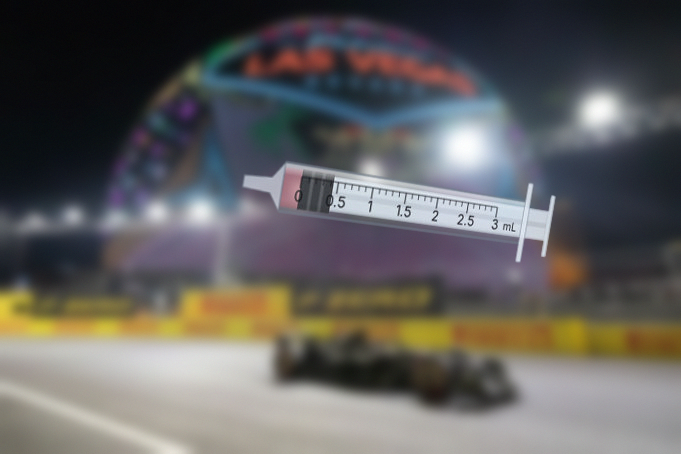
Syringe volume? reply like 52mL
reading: 0mL
